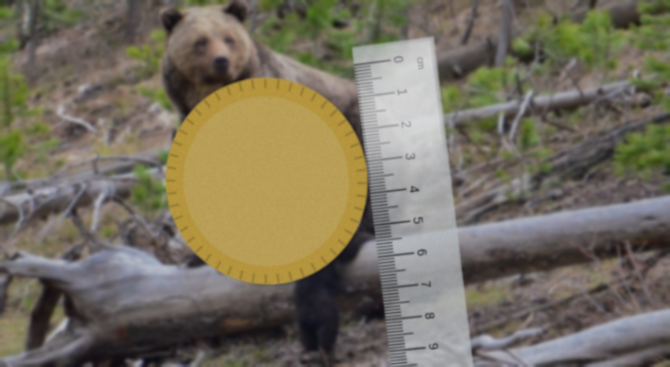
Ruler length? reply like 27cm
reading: 6.5cm
